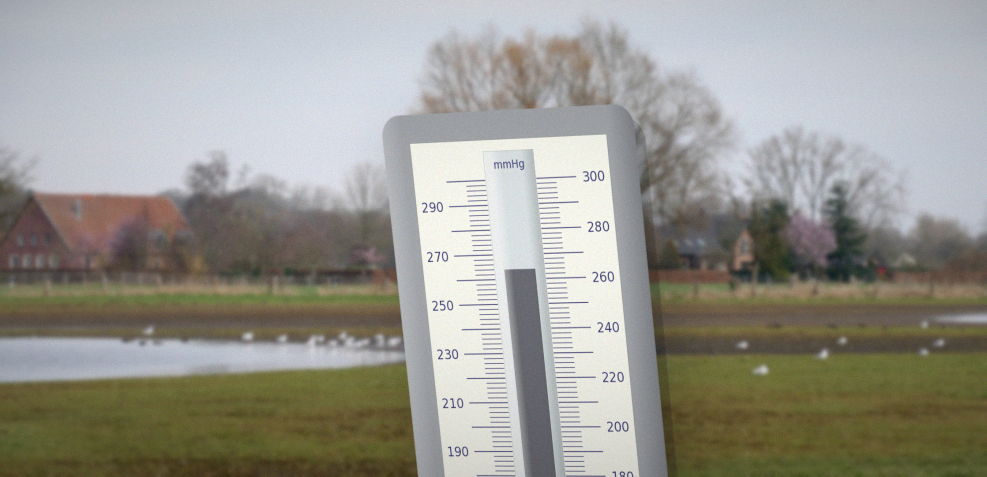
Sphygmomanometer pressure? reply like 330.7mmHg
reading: 264mmHg
